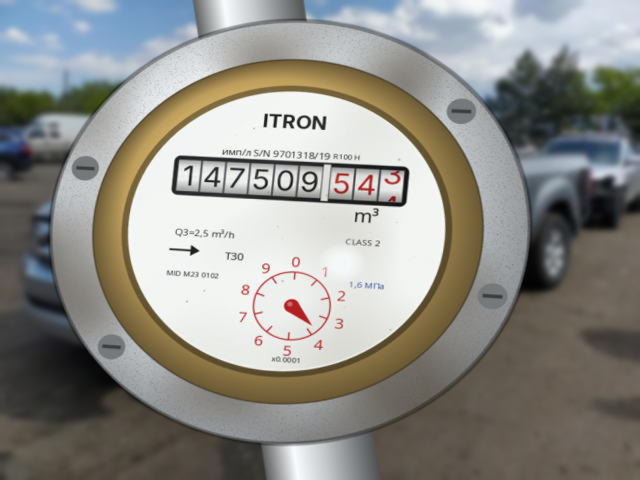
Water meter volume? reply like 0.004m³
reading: 147509.5433m³
